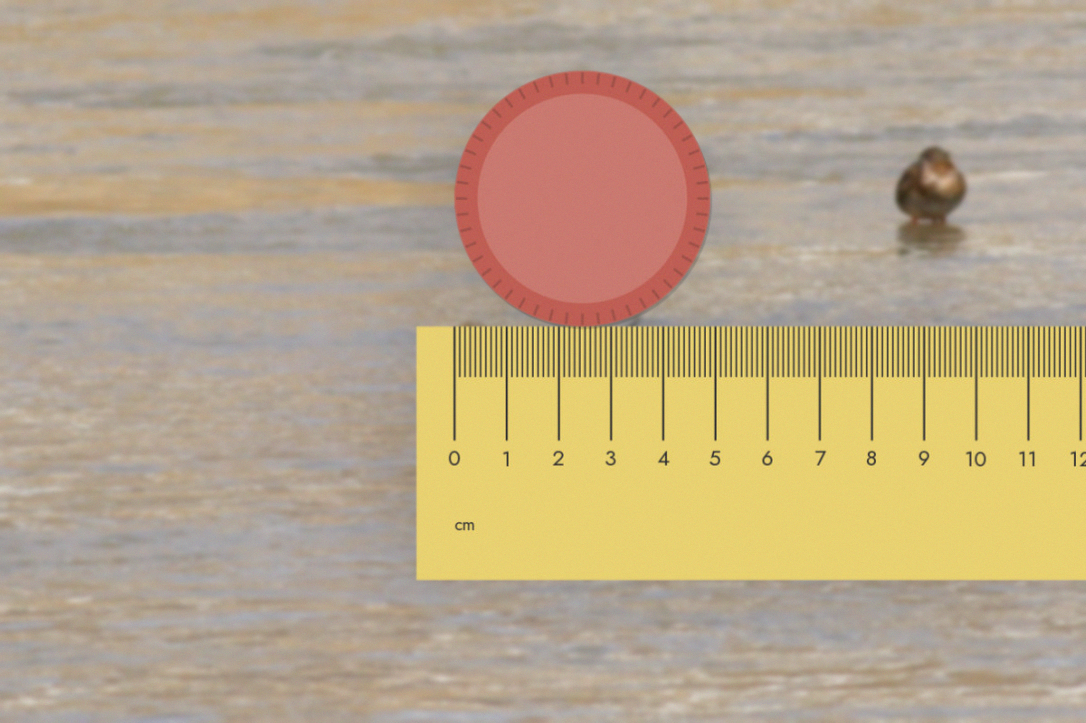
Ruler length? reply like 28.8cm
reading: 4.9cm
